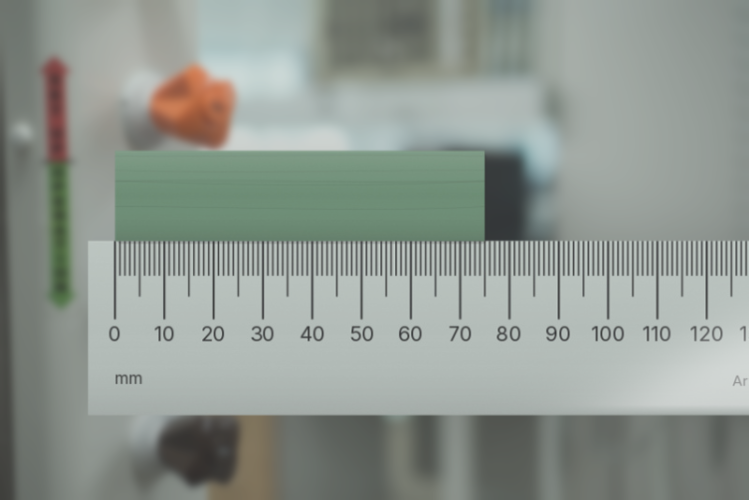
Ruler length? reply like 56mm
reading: 75mm
